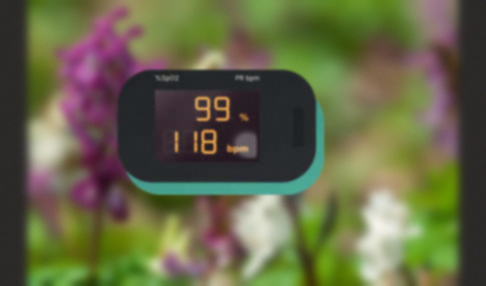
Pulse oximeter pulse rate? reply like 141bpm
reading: 118bpm
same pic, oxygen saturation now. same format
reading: 99%
